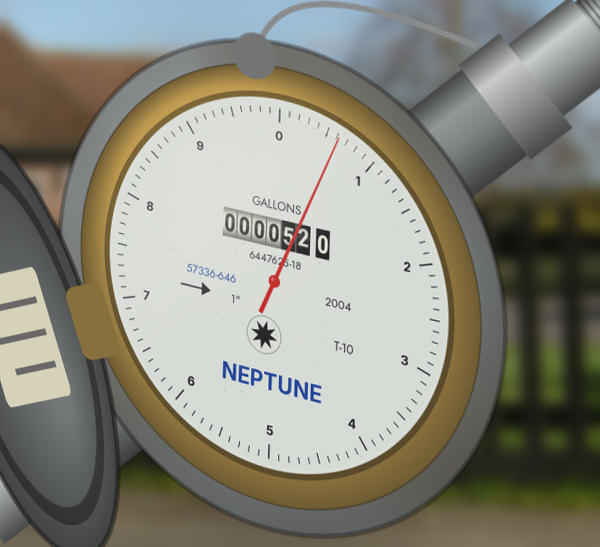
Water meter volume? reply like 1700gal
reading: 520.6gal
